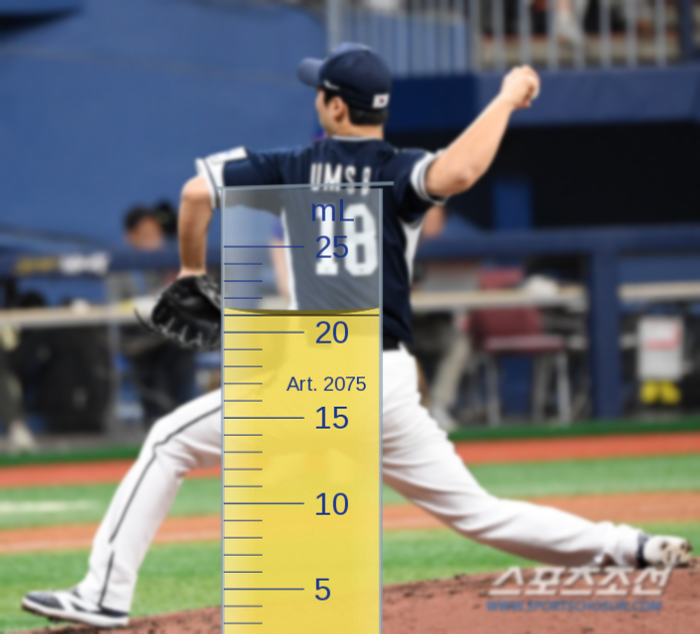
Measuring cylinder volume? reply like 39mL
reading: 21mL
